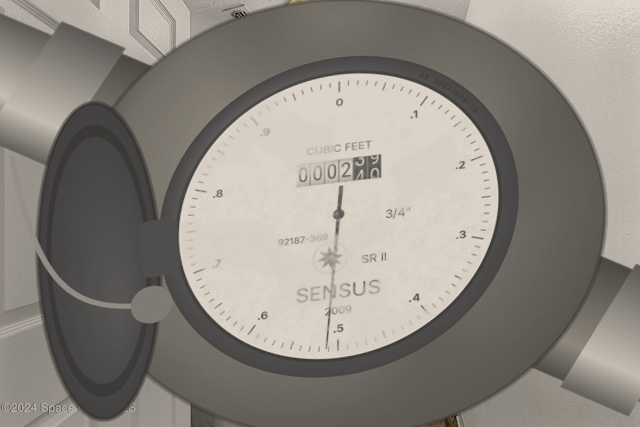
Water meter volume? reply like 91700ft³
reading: 239.51ft³
